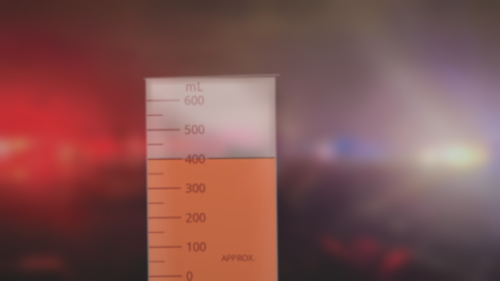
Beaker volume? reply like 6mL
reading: 400mL
